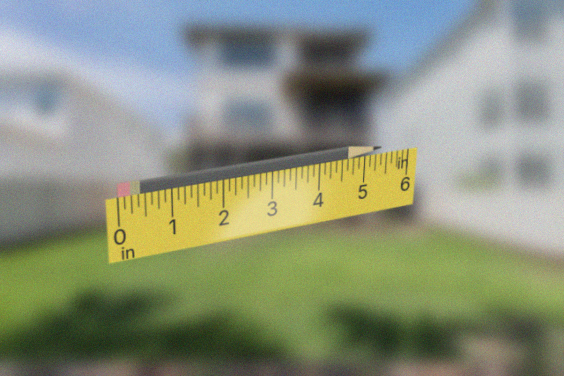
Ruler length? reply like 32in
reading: 5.375in
